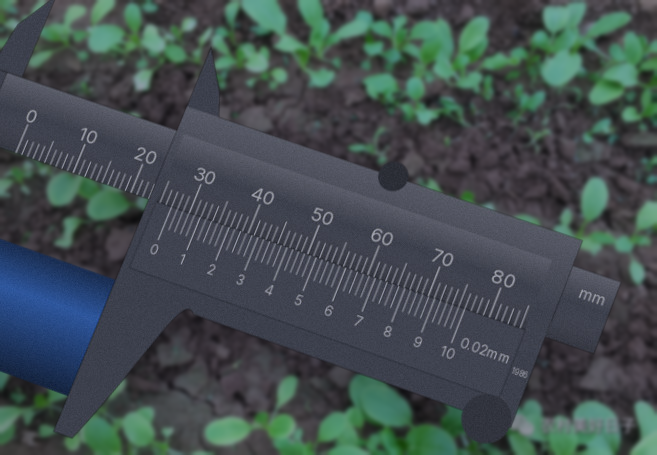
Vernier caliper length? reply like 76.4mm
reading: 27.0mm
